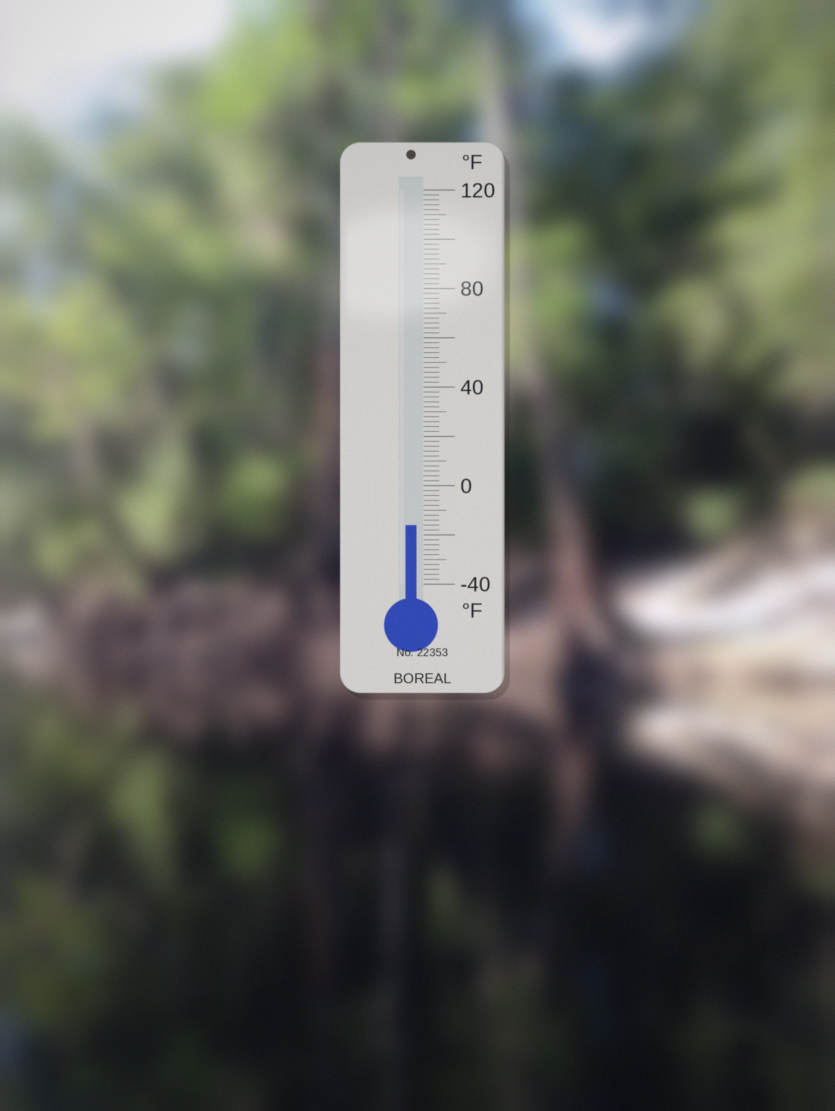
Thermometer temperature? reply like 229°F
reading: -16°F
